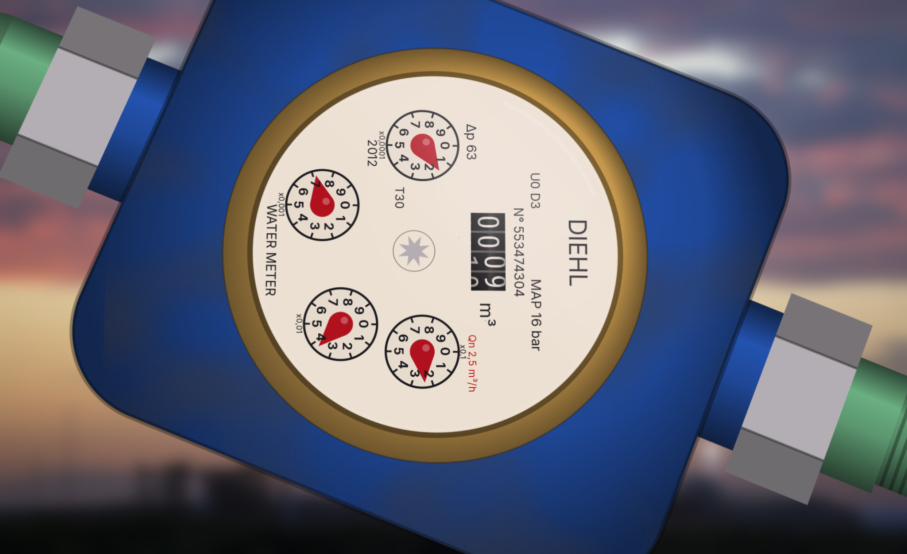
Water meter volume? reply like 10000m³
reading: 9.2371m³
